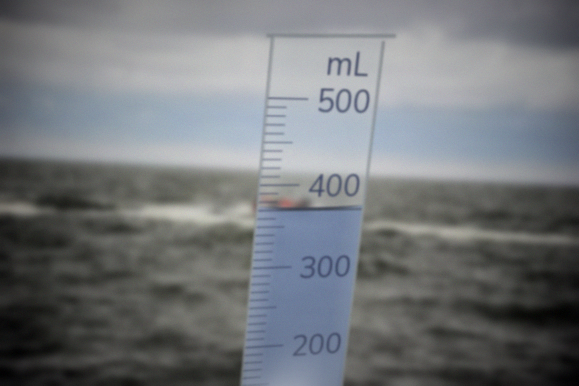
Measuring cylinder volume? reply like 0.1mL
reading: 370mL
